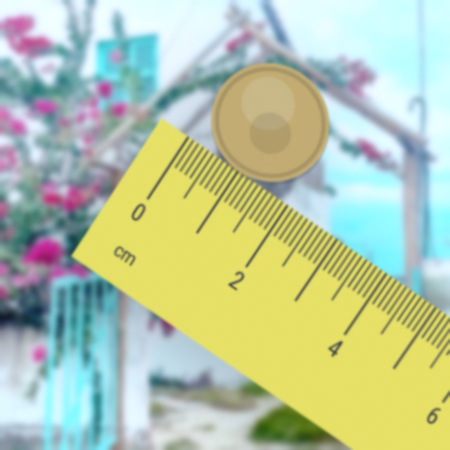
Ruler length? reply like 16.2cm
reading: 2cm
